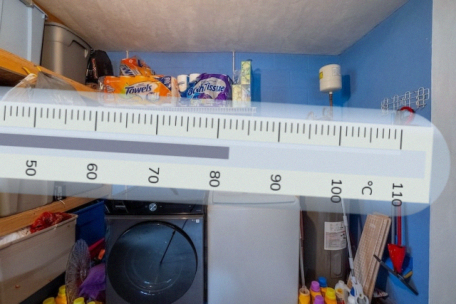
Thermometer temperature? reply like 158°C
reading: 82°C
